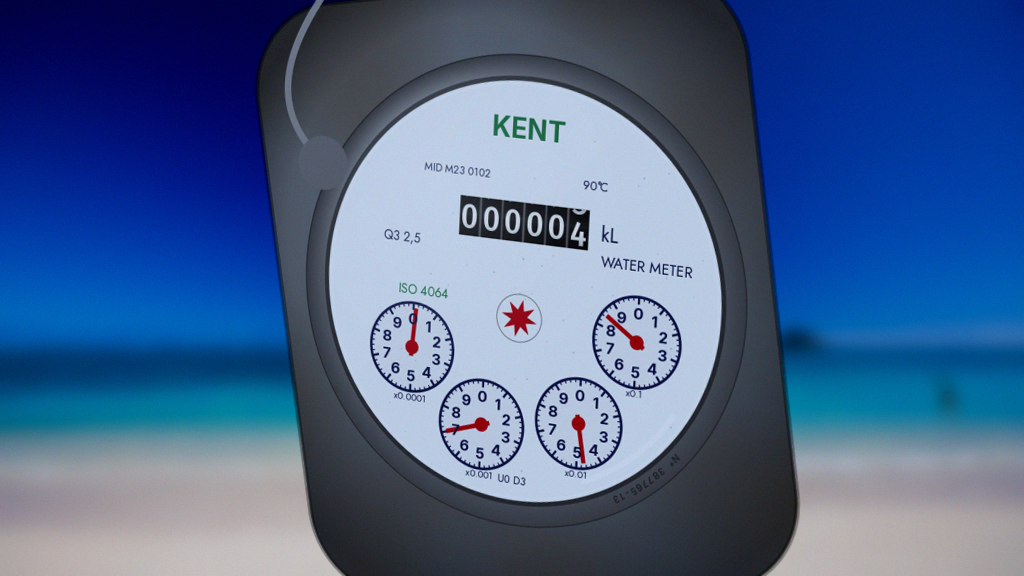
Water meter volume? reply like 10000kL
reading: 3.8470kL
